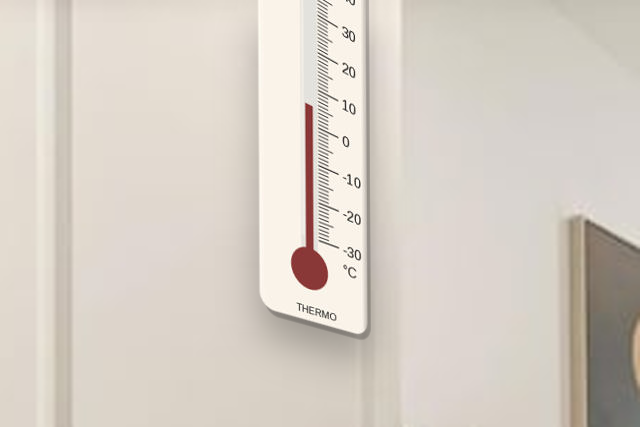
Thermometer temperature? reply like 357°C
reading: 5°C
